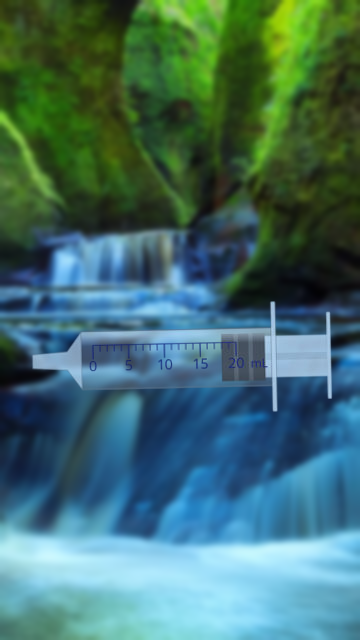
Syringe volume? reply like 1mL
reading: 18mL
